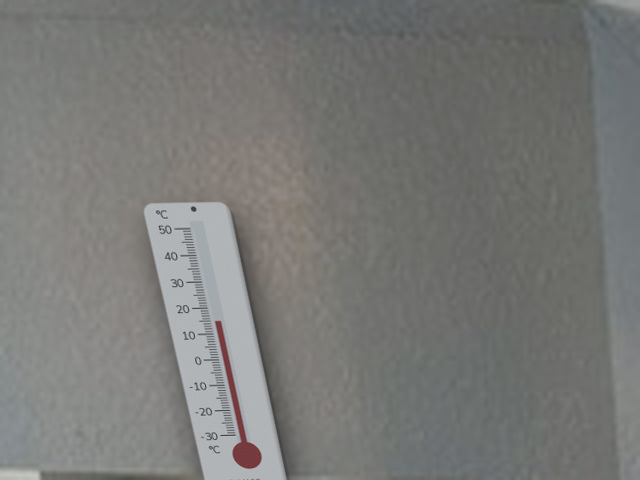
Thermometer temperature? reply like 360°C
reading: 15°C
